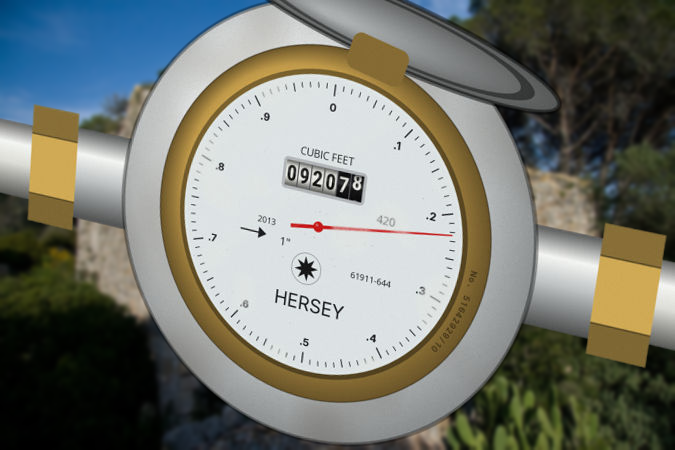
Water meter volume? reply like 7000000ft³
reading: 92078.22ft³
